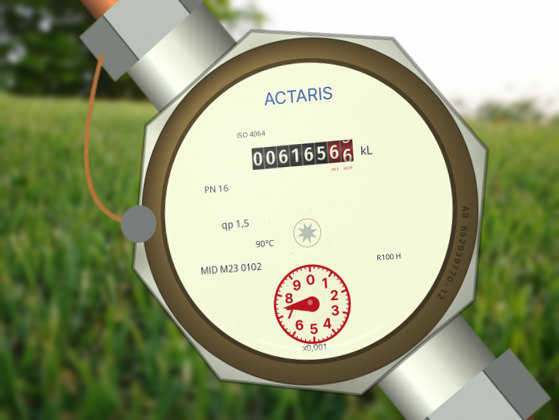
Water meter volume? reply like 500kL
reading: 6165.657kL
